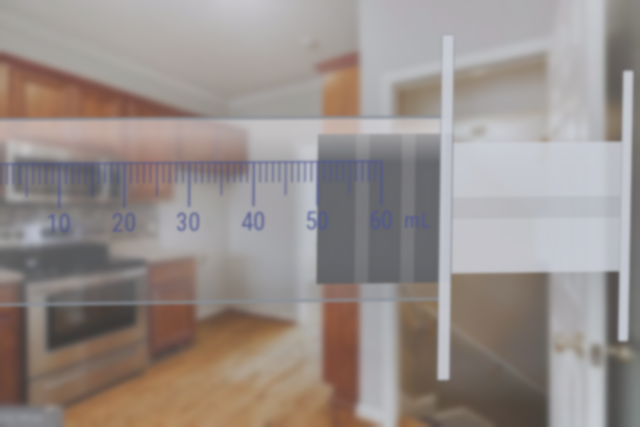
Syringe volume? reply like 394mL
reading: 50mL
